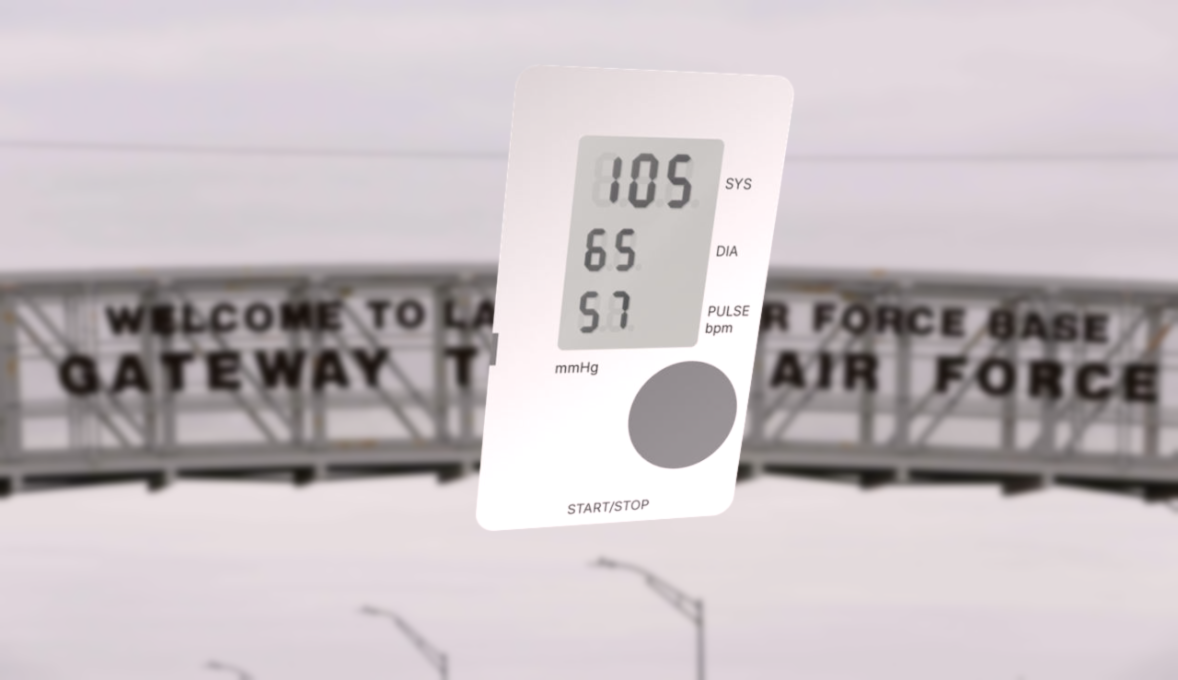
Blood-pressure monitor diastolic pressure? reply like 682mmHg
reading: 65mmHg
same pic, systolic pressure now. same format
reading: 105mmHg
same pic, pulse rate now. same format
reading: 57bpm
